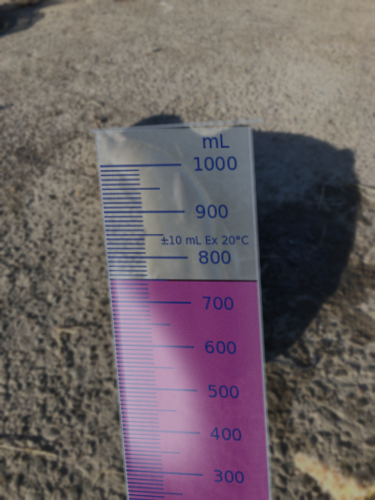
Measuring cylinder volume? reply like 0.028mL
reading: 750mL
